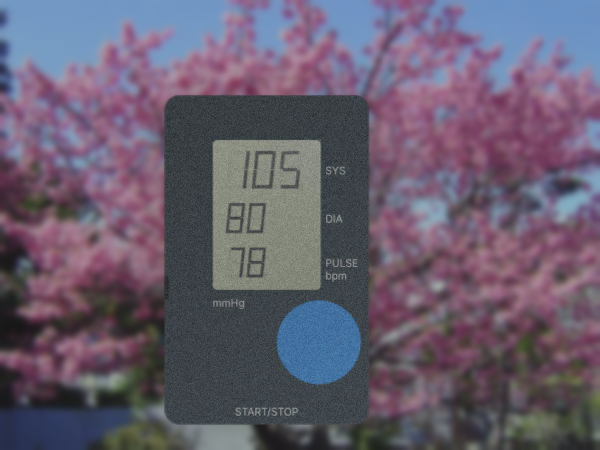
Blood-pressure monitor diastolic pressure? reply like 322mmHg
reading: 80mmHg
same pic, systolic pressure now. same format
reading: 105mmHg
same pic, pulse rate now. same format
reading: 78bpm
